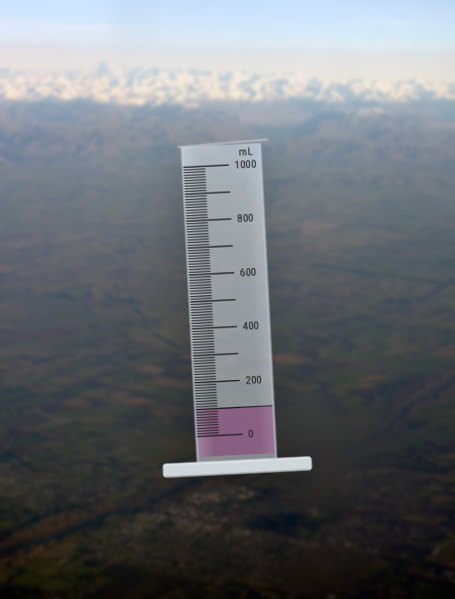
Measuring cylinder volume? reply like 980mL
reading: 100mL
